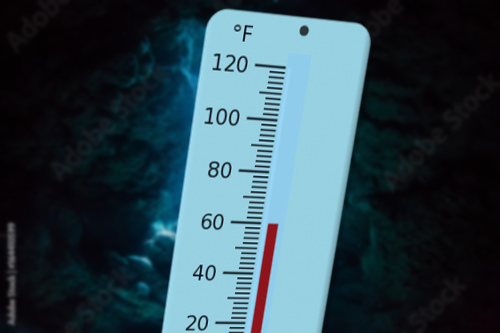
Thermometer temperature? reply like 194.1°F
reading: 60°F
